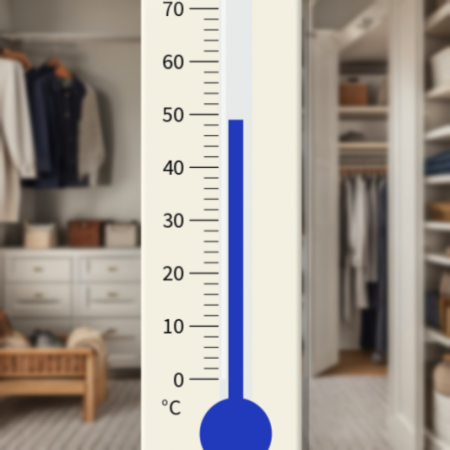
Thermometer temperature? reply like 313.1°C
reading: 49°C
